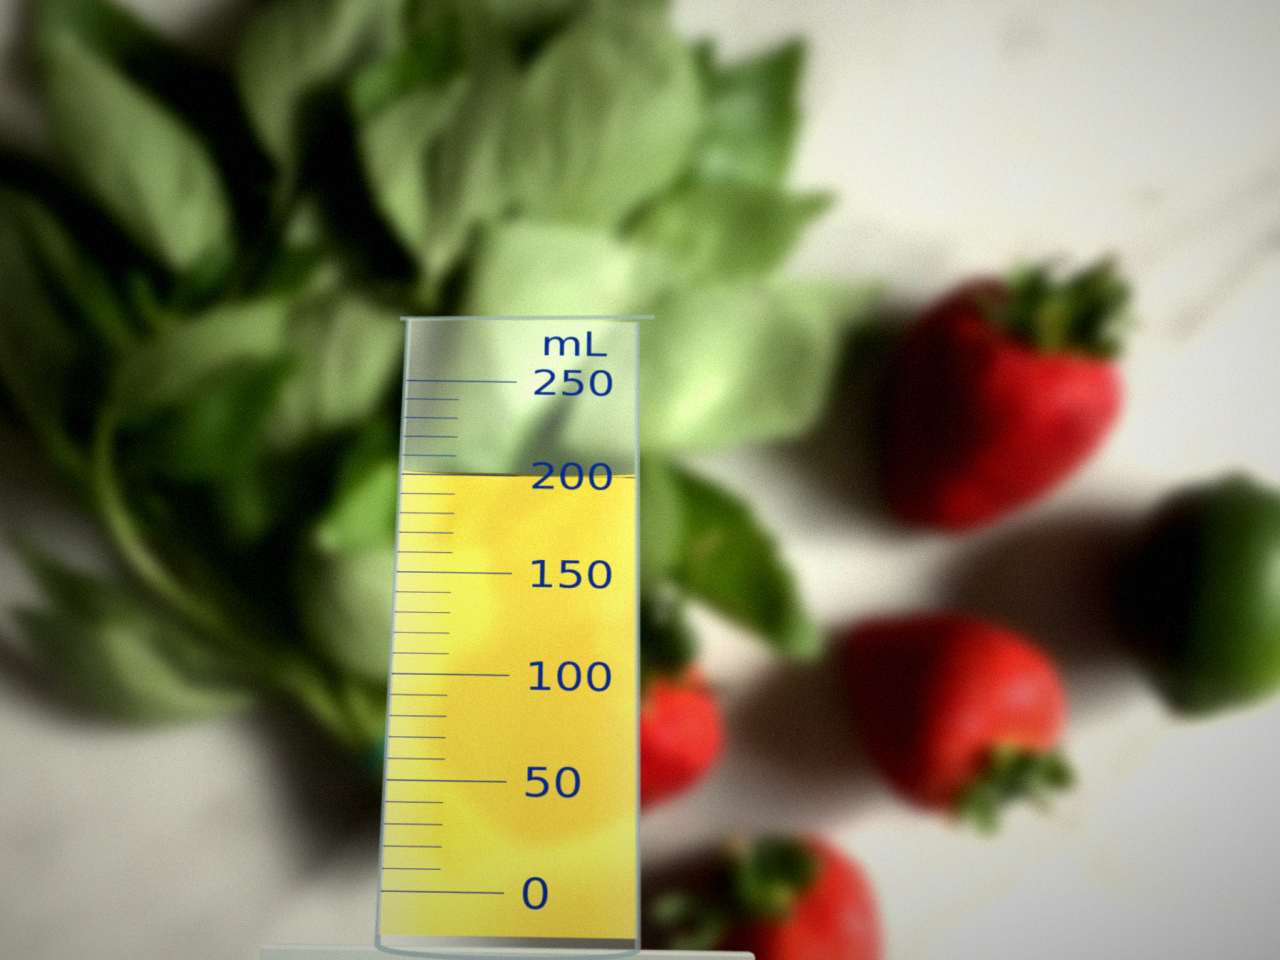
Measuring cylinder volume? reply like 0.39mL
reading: 200mL
